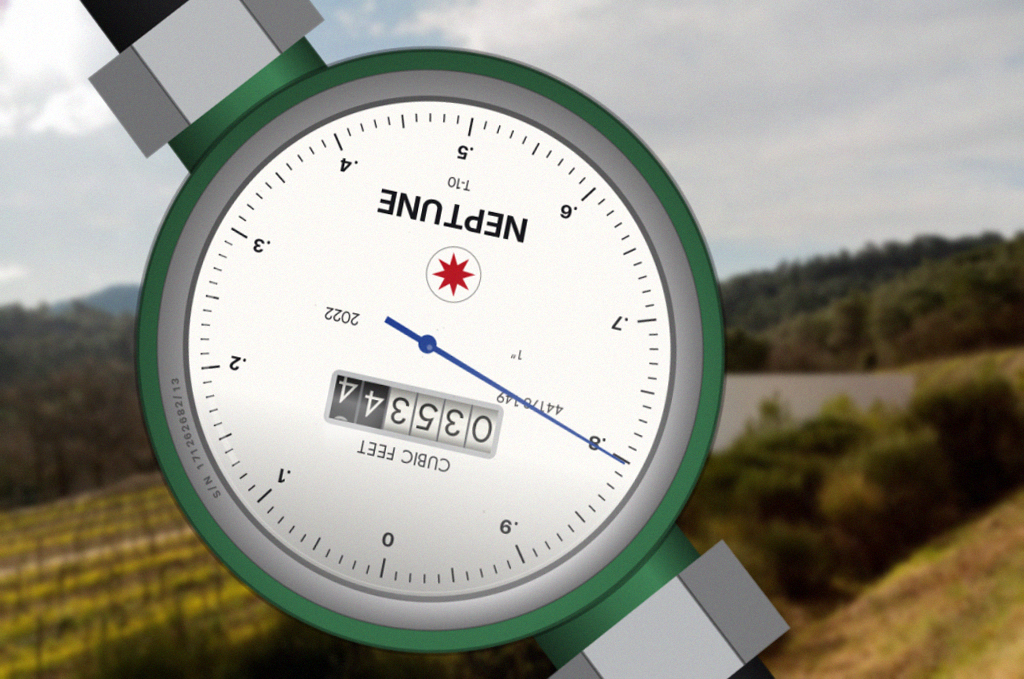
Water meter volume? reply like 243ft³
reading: 35343.80ft³
